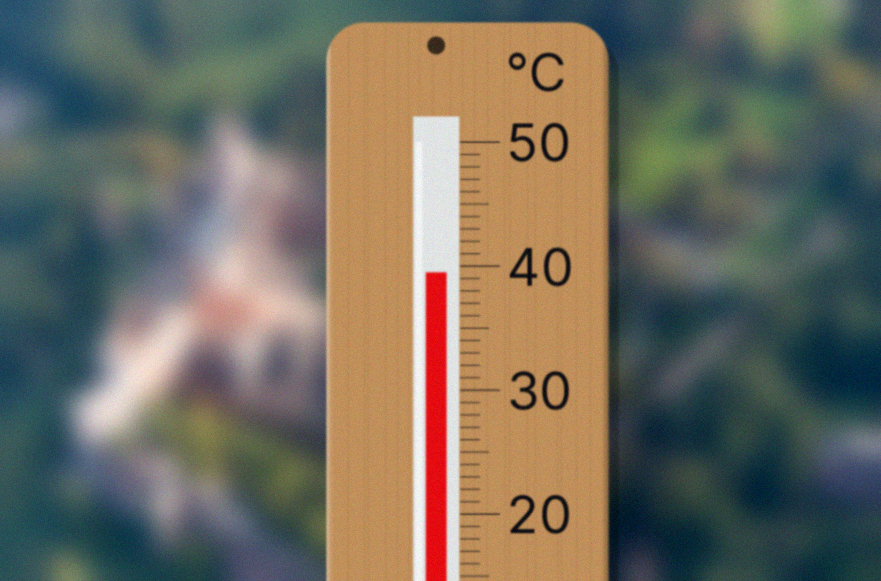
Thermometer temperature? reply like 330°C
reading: 39.5°C
